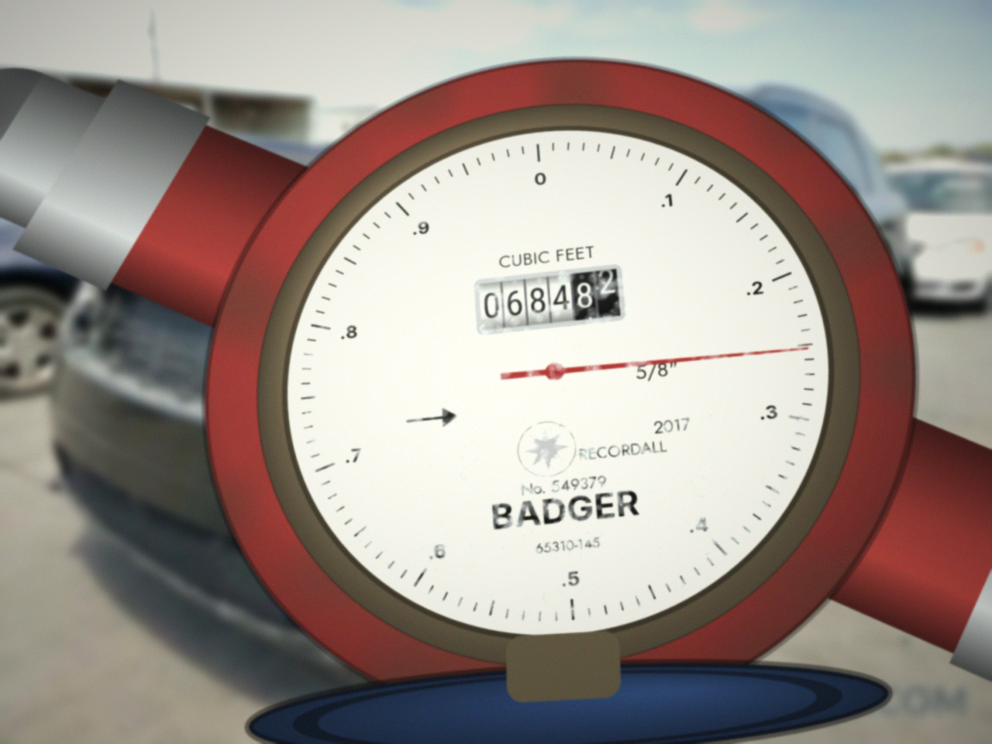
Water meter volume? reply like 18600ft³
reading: 68482.25ft³
